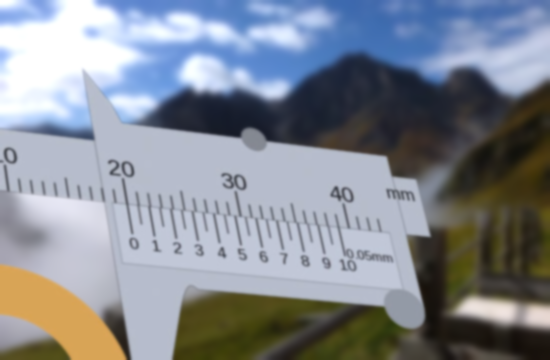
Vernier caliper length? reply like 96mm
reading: 20.0mm
